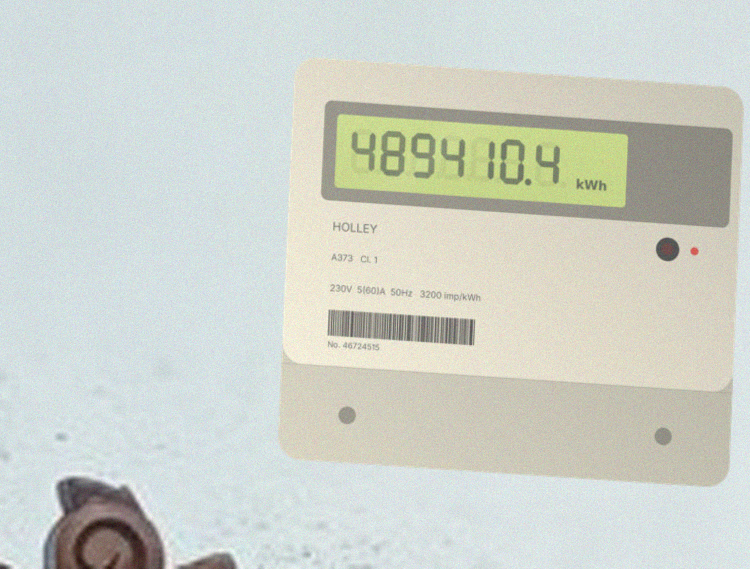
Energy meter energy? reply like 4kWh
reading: 489410.4kWh
